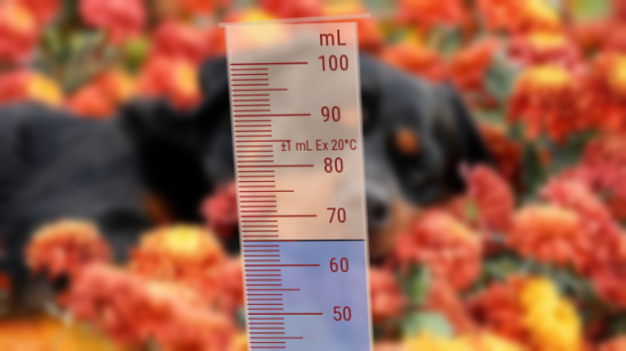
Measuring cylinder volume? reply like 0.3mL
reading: 65mL
